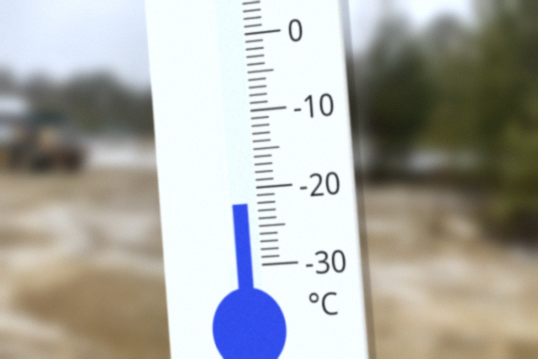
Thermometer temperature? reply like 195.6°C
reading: -22°C
